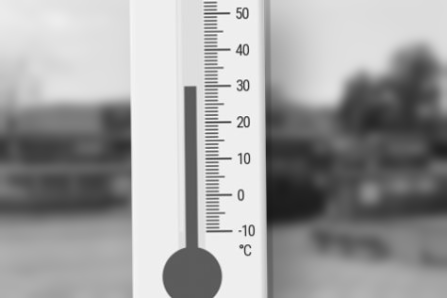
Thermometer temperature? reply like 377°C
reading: 30°C
